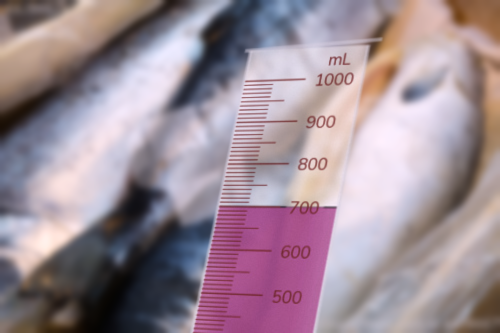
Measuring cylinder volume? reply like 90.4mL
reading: 700mL
